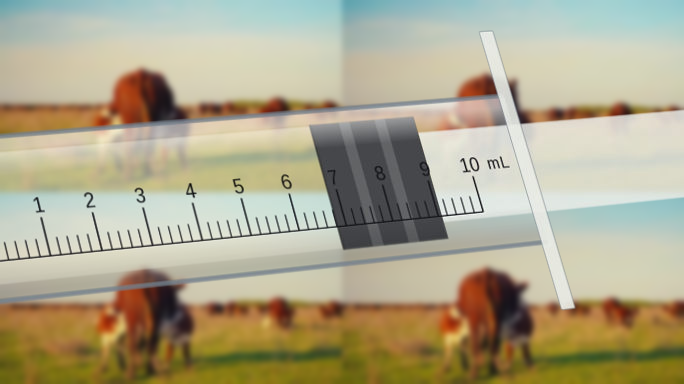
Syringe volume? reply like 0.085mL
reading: 6.8mL
